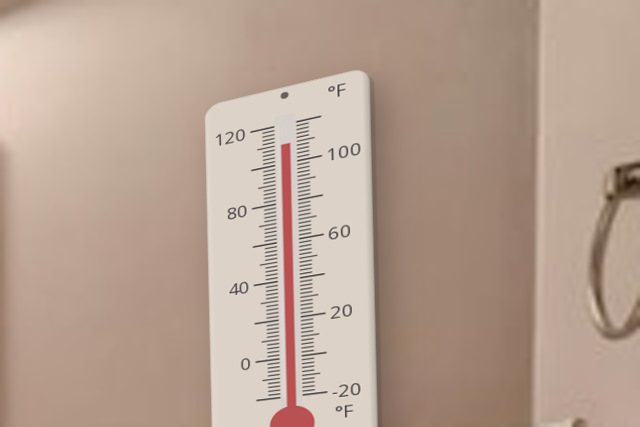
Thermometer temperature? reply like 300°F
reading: 110°F
